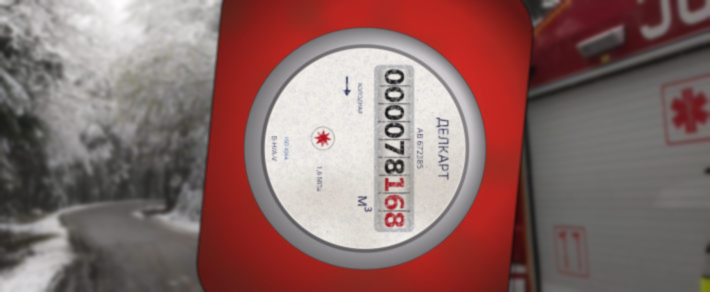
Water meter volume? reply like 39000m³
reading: 78.168m³
